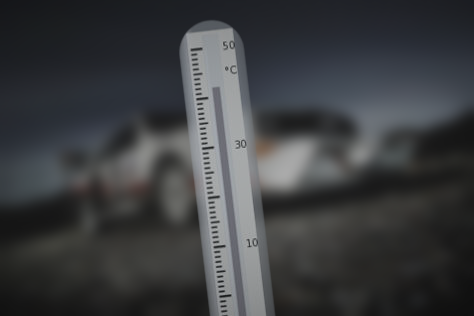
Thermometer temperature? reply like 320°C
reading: 42°C
